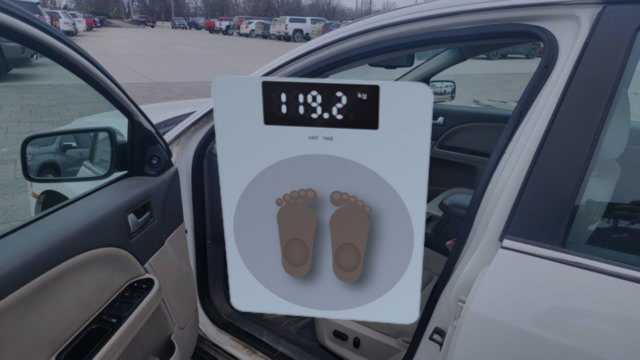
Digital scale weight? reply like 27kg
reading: 119.2kg
